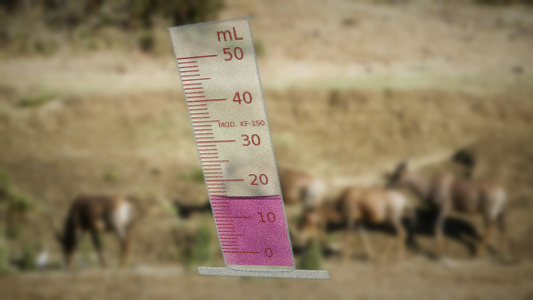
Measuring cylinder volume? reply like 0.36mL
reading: 15mL
